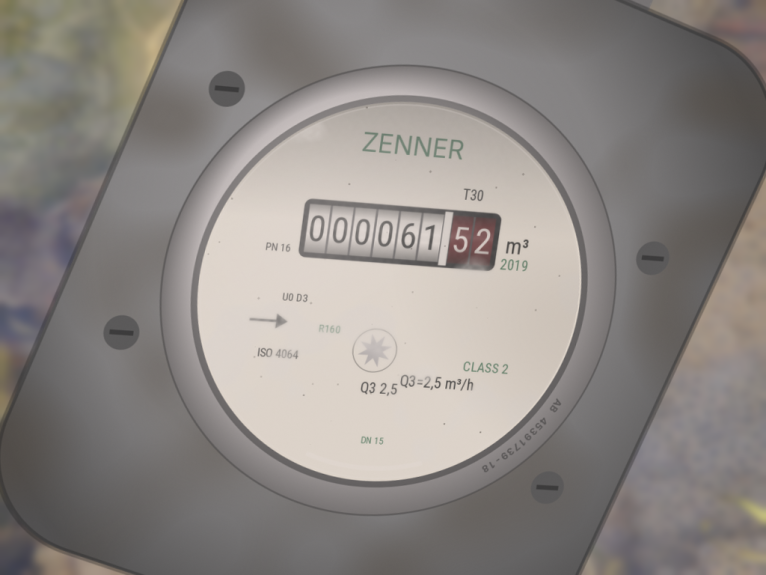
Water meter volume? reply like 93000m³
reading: 61.52m³
